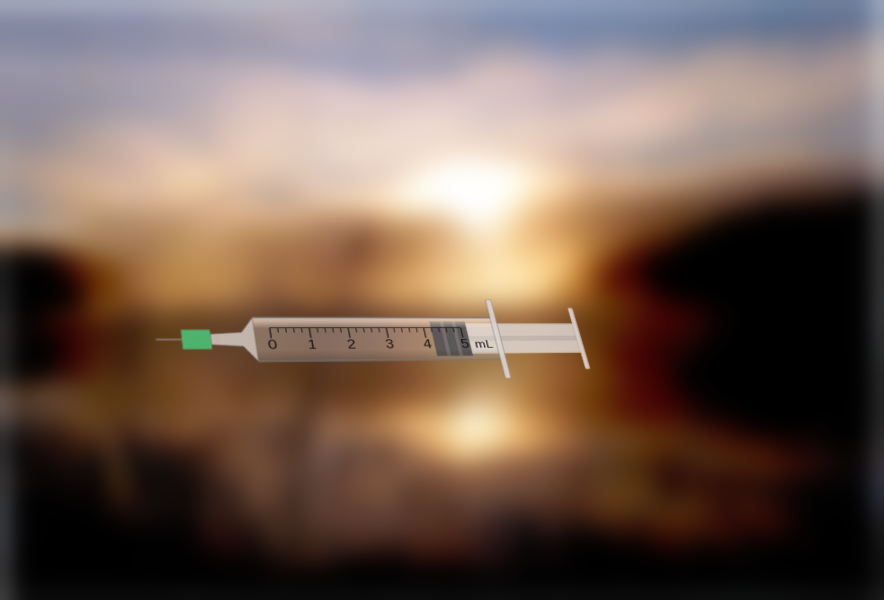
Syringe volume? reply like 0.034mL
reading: 4.2mL
